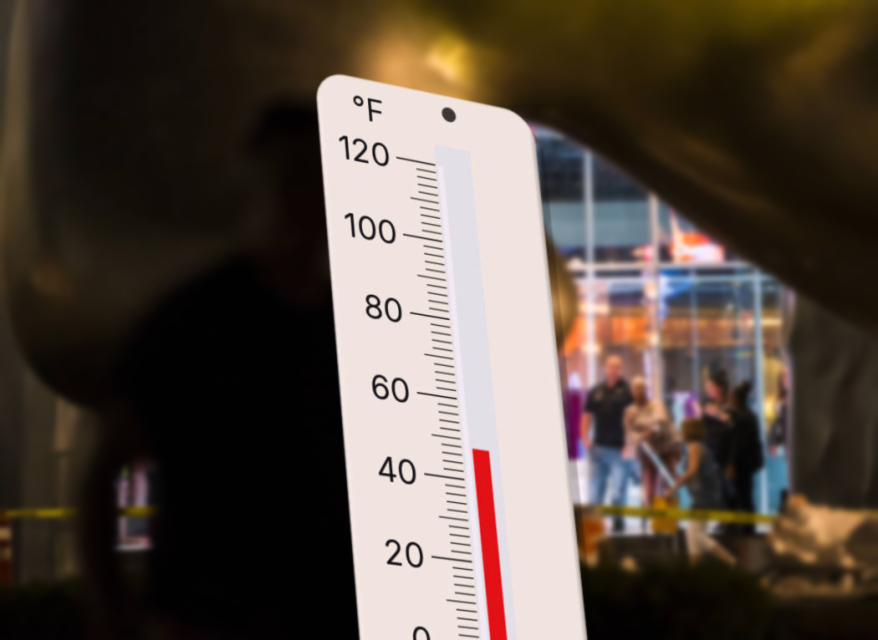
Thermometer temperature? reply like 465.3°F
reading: 48°F
